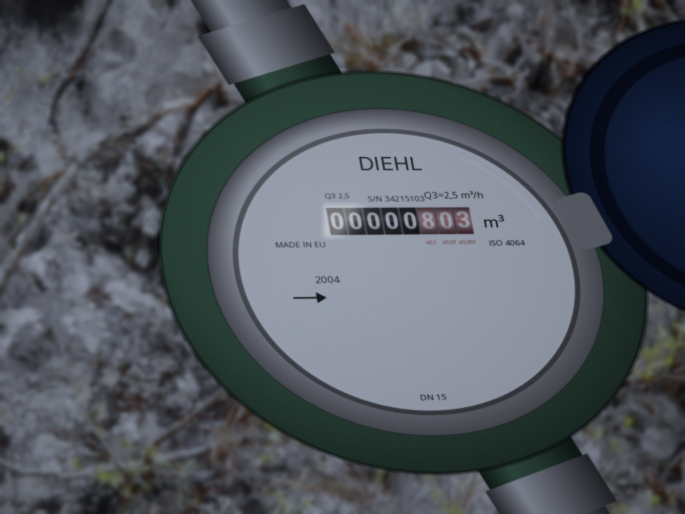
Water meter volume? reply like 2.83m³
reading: 0.803m³
